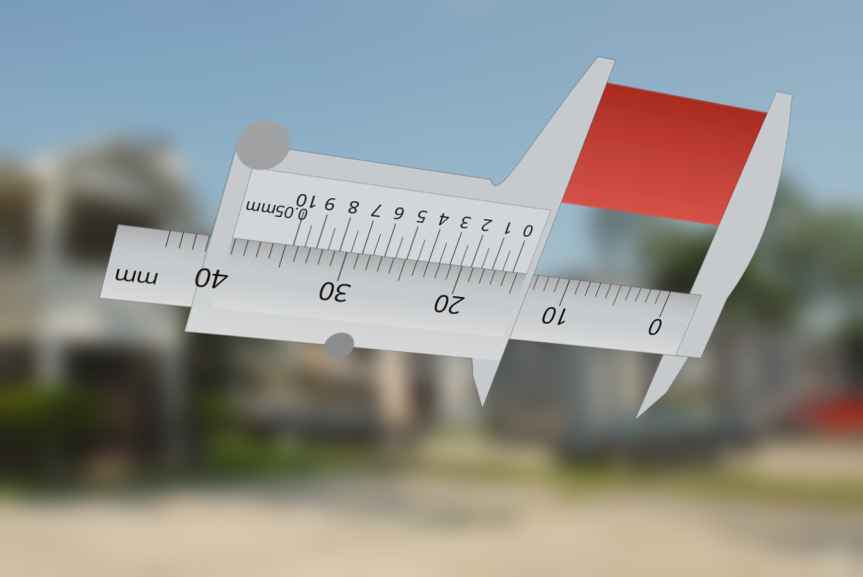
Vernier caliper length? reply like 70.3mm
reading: 15.4mm
